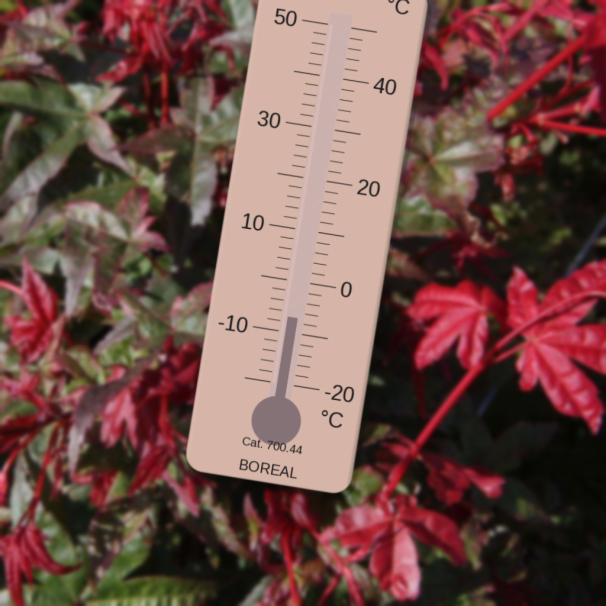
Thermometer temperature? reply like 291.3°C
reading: -7°C
